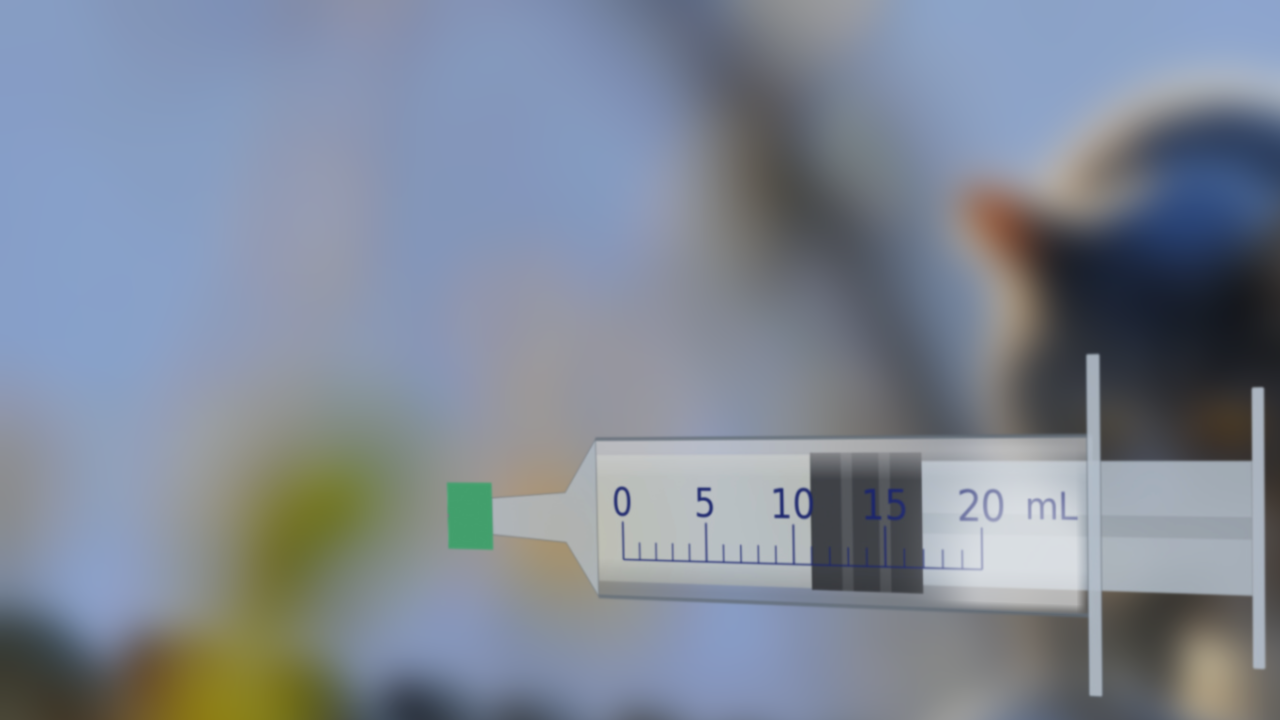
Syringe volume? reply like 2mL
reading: 11mL
